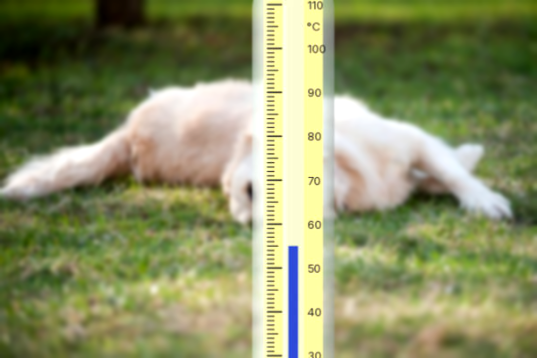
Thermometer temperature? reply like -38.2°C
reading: 55°C
